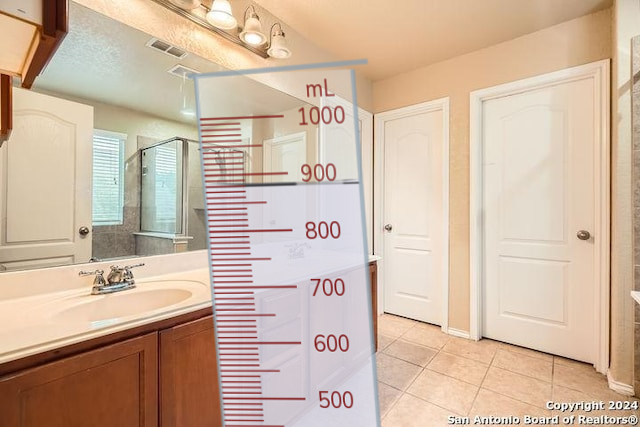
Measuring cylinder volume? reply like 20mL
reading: 880mL
